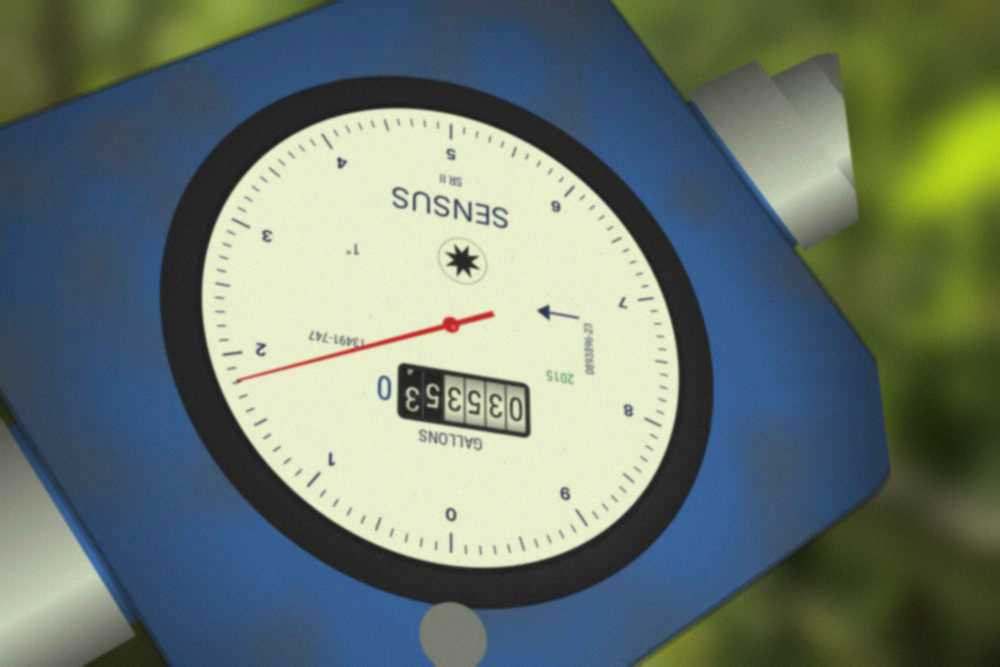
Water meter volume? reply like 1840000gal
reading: 353531.8gal
